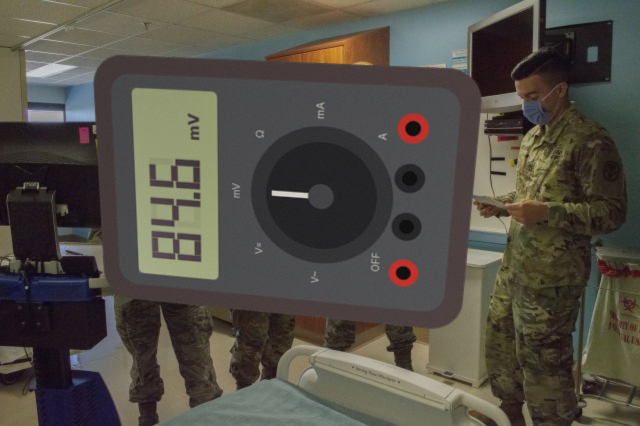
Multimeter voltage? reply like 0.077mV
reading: 84.6mV
